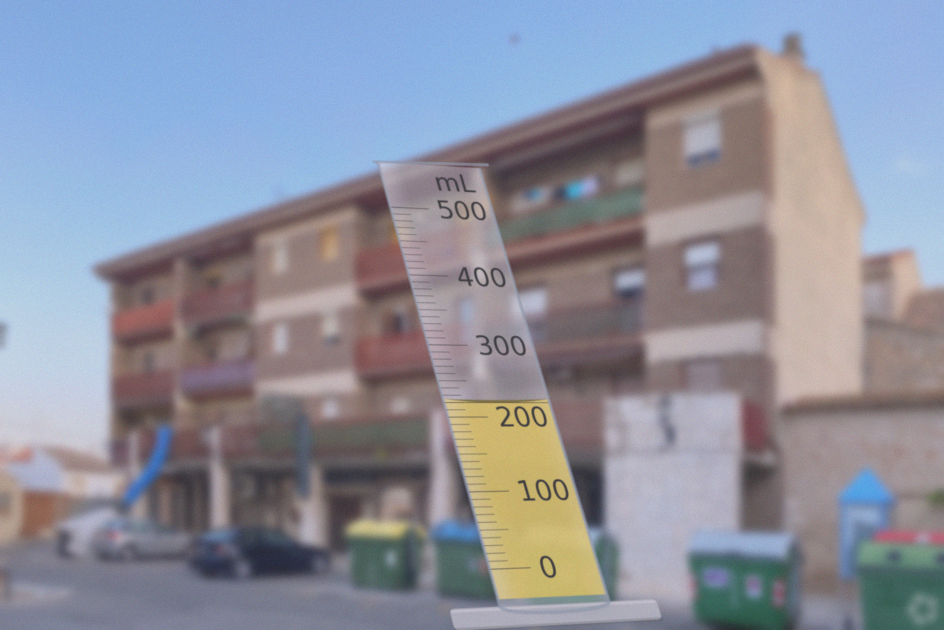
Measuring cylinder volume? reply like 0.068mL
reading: 220mL
